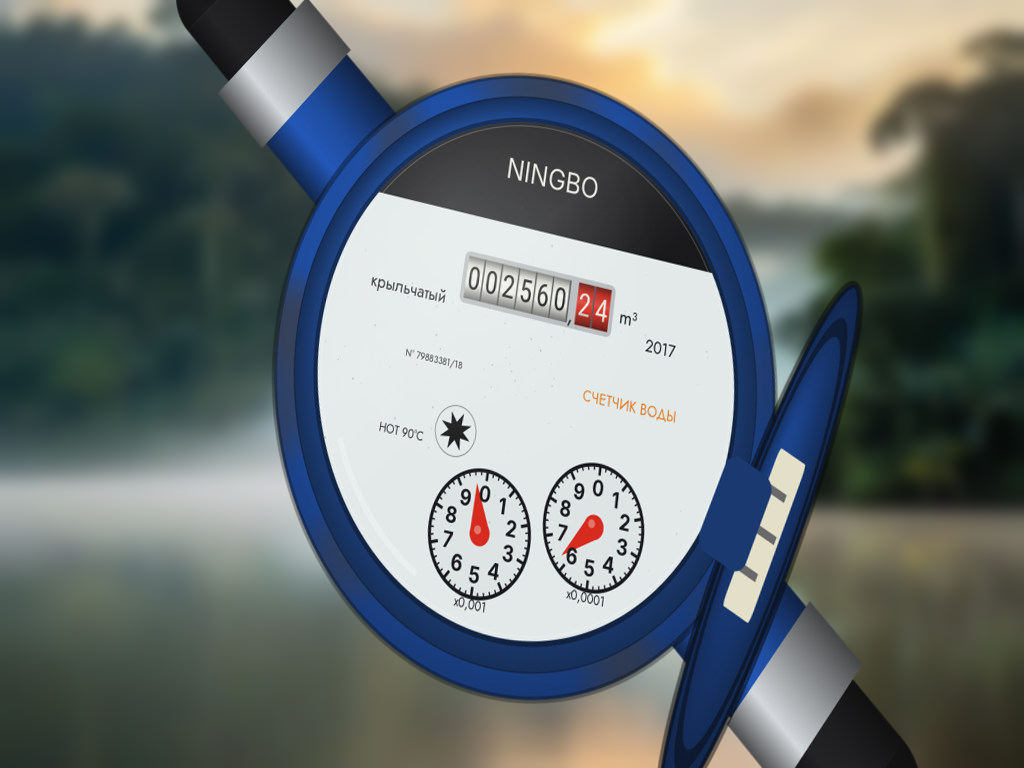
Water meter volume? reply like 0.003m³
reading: 2560.2396m³
